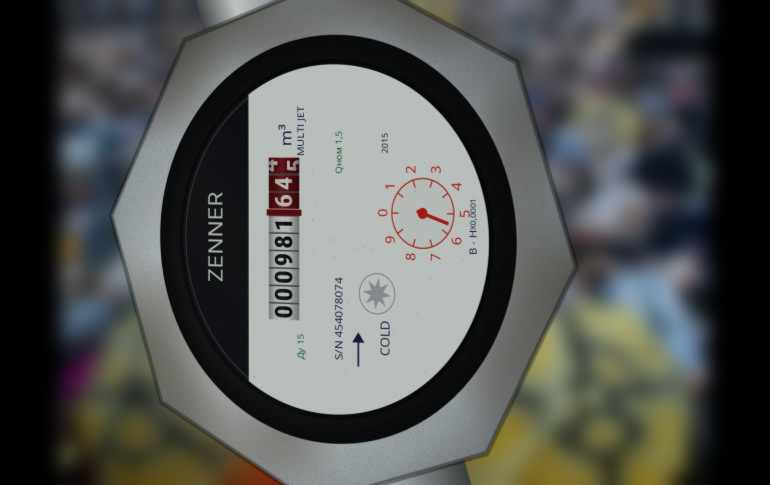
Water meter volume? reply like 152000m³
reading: 981.6445m³
